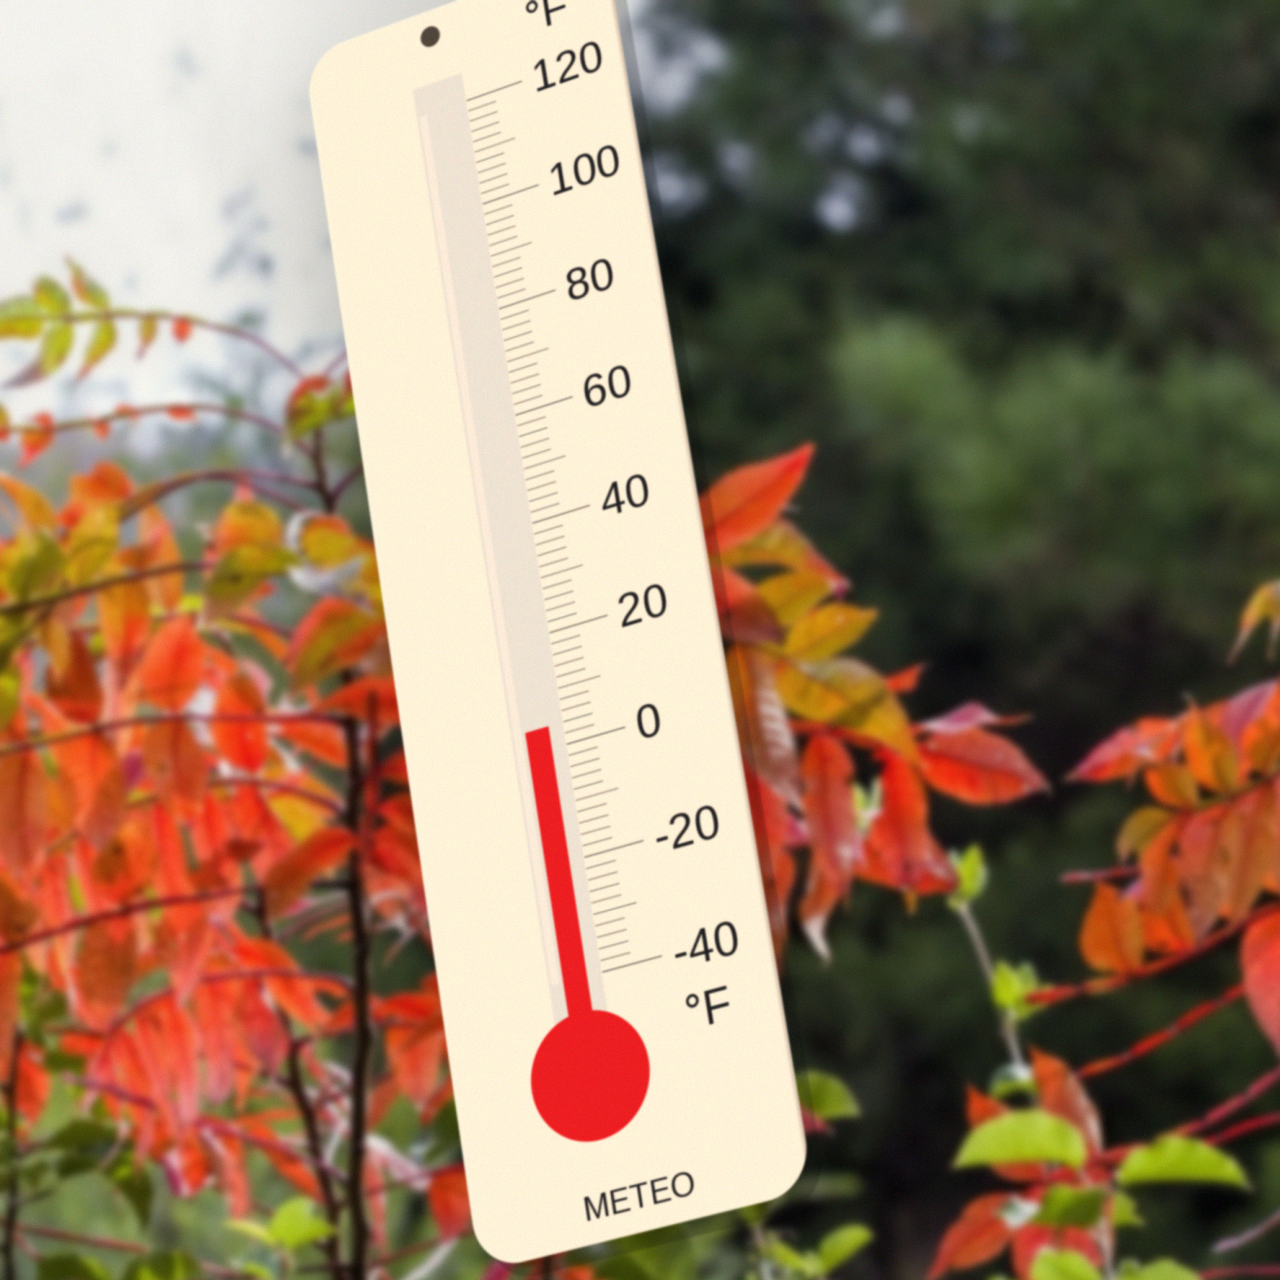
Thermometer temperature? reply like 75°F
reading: 4°F
